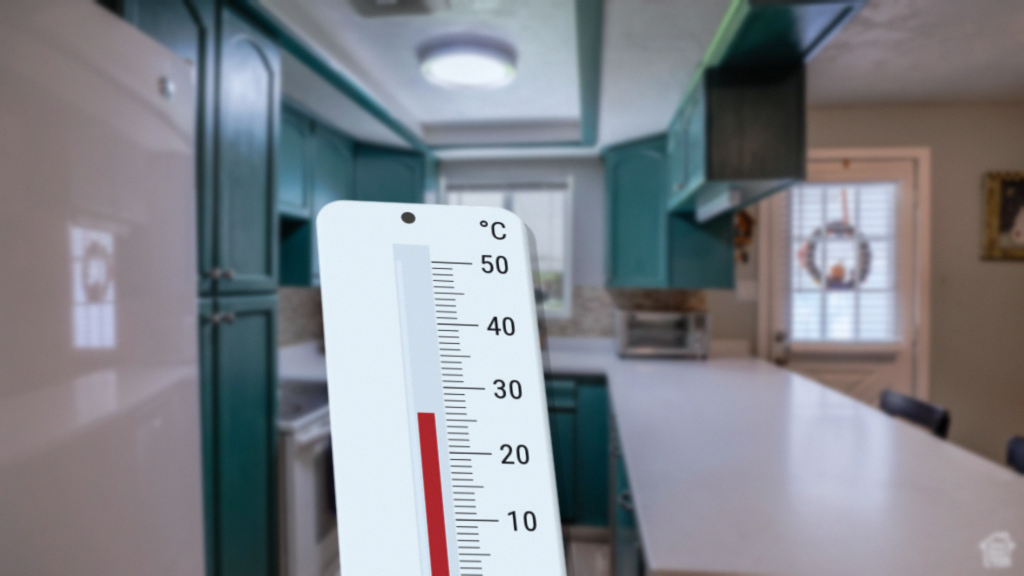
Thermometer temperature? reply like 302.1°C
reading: 26°C
